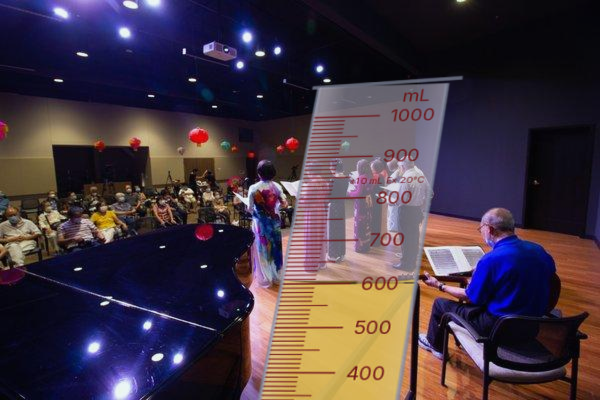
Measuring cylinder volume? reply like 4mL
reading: 600mL
